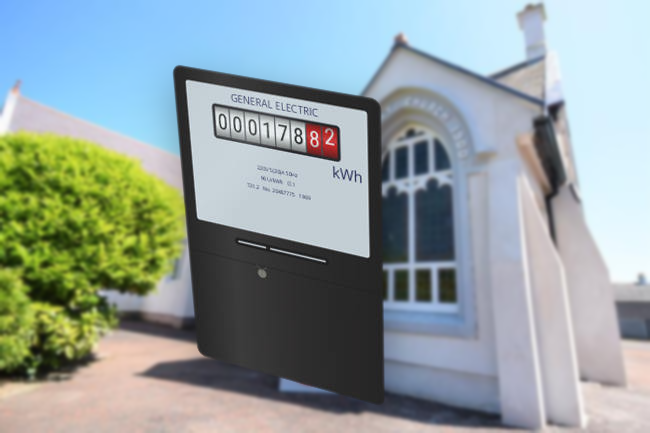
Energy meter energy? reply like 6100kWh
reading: 178.82kWh
